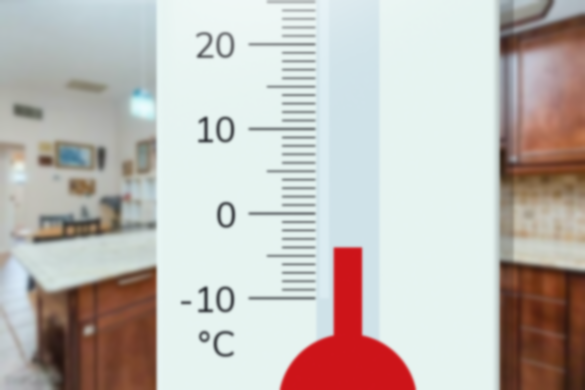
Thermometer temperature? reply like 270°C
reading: -4°C
